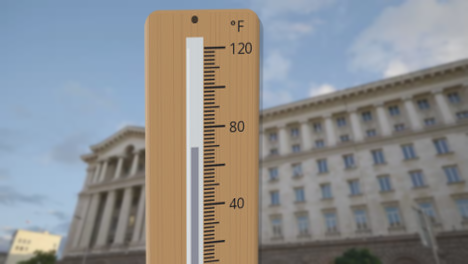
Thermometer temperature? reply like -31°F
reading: 70°F
